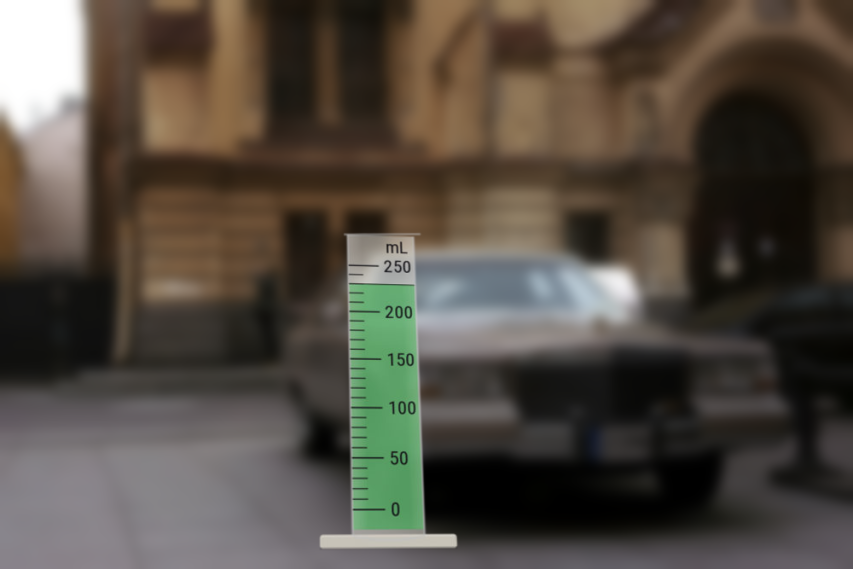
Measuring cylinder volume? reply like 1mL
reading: 230mL
